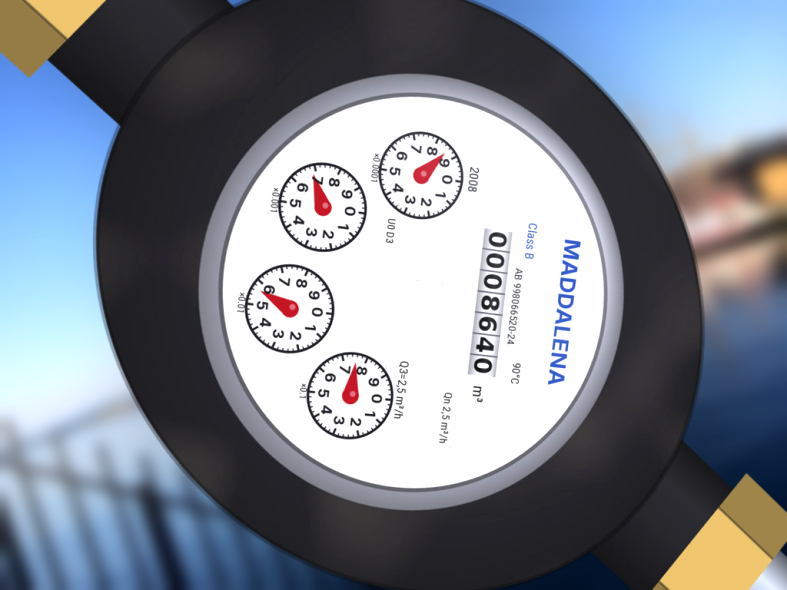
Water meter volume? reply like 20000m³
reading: 8640.7568m³
